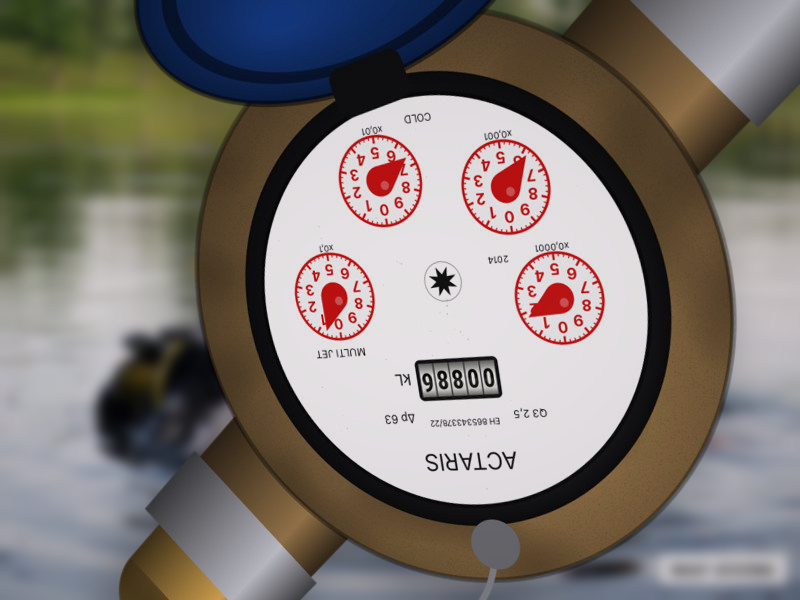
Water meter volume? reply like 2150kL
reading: 886.0661kL
